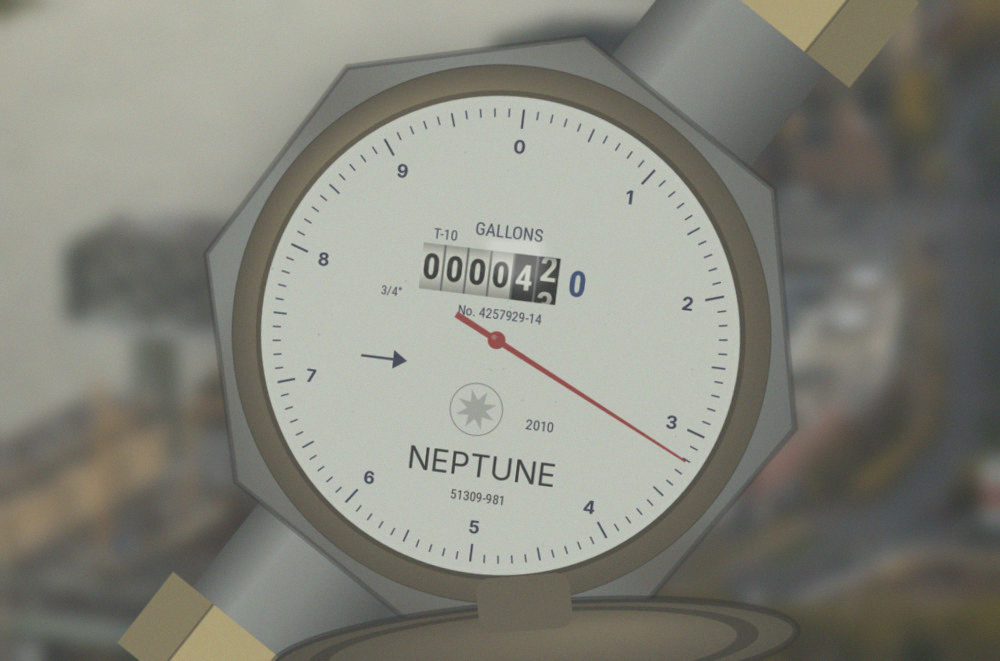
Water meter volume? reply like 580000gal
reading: 423.2gal
